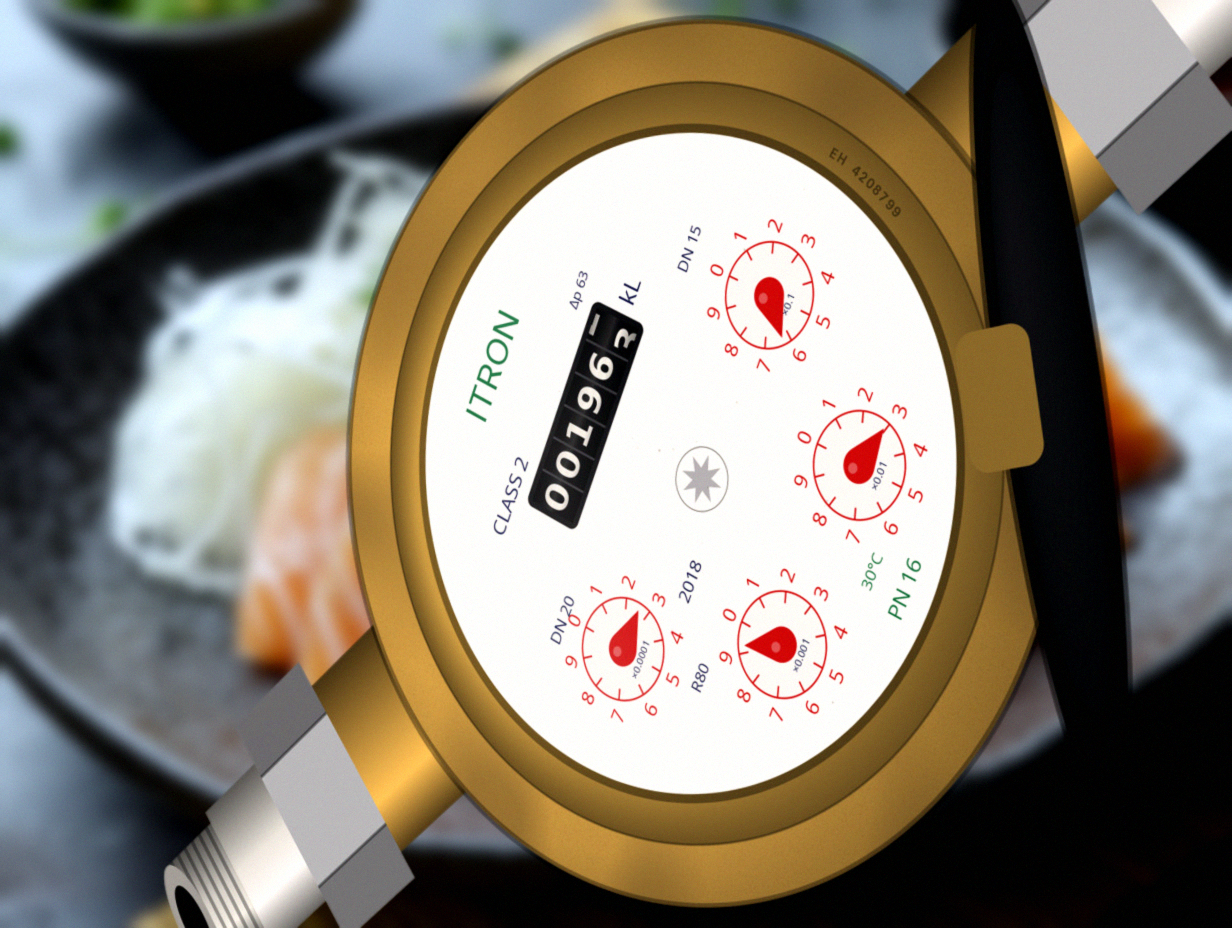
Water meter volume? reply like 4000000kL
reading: 1962.6292kL
